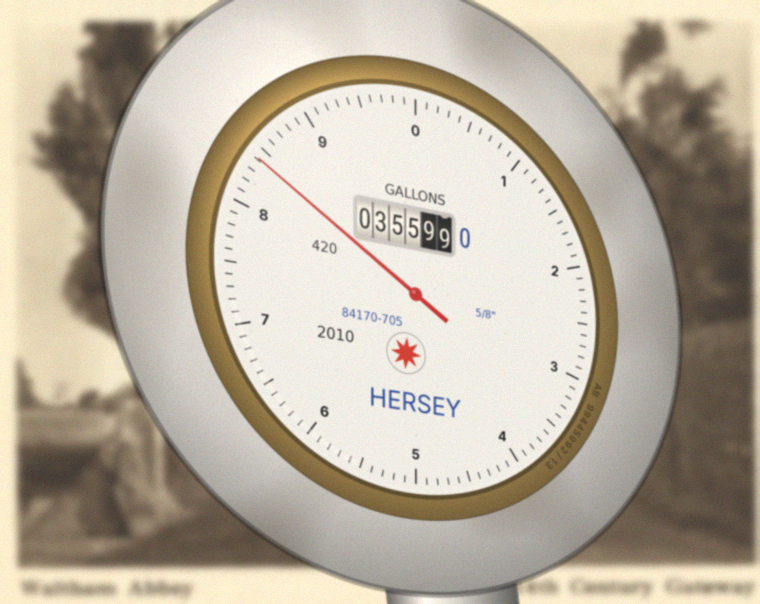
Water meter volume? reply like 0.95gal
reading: 355988.4gal
